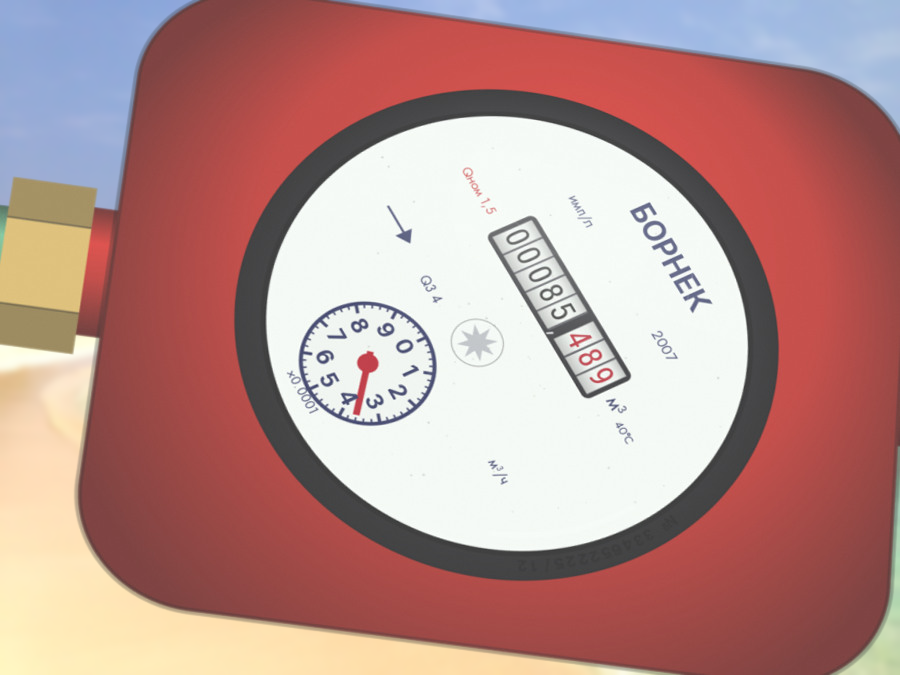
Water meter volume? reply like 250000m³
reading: 85.4893m³
